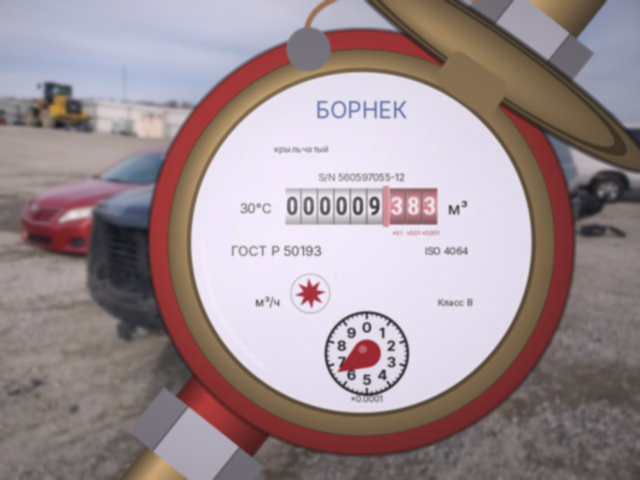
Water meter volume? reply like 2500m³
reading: 9.3836m³
